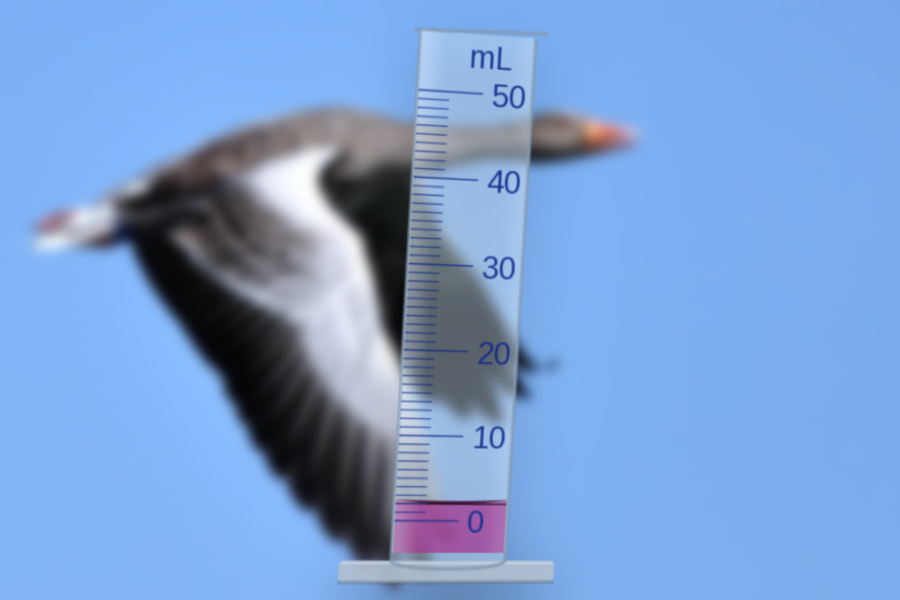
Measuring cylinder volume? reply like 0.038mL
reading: 2mL
